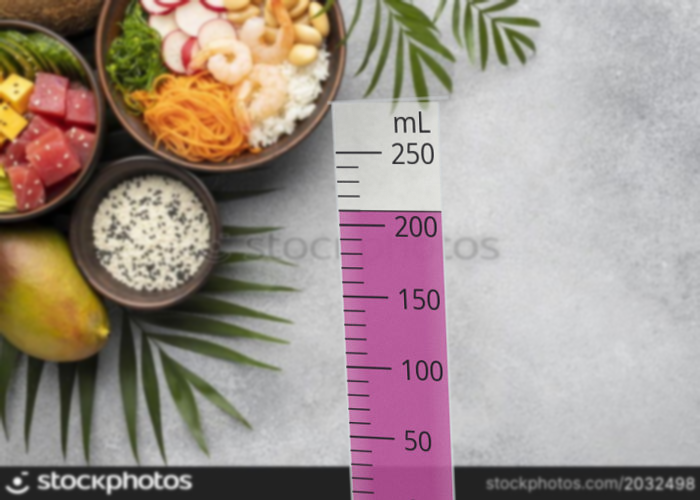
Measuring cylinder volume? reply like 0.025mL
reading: 210mL
